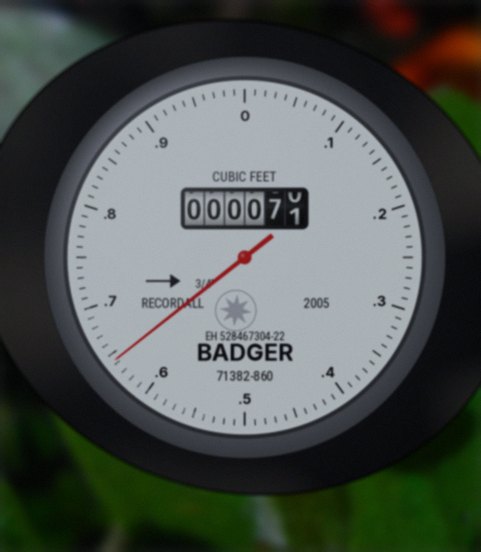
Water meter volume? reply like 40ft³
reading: 70.64ft³
